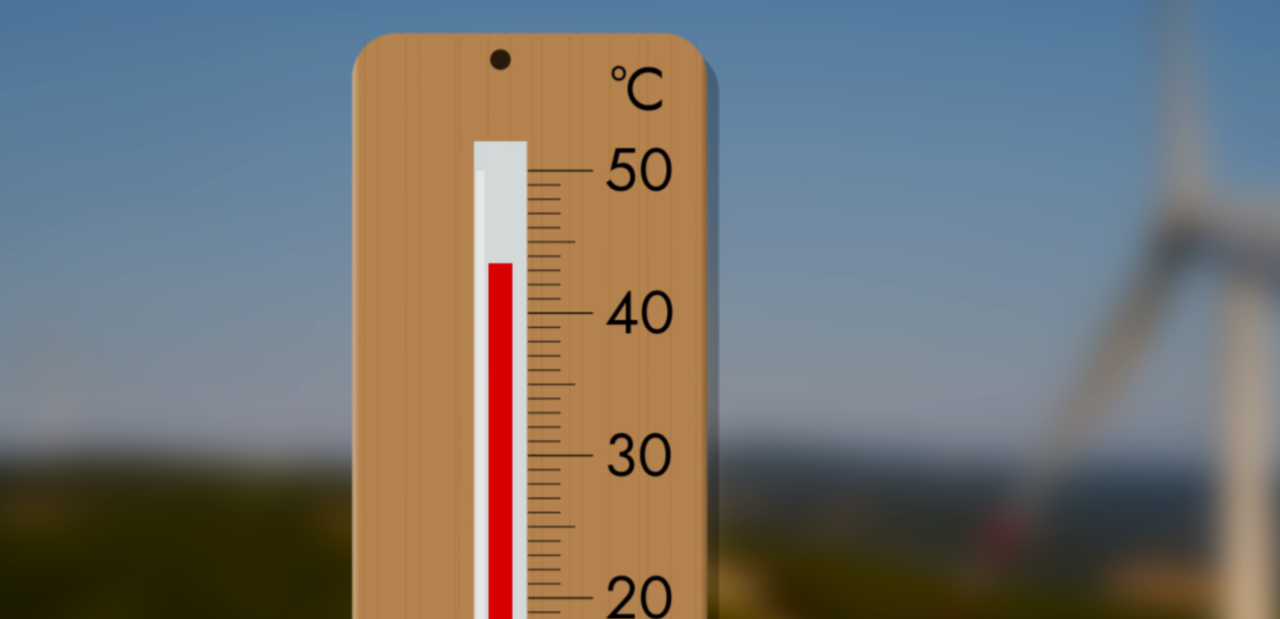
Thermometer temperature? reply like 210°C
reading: 43.5°C
